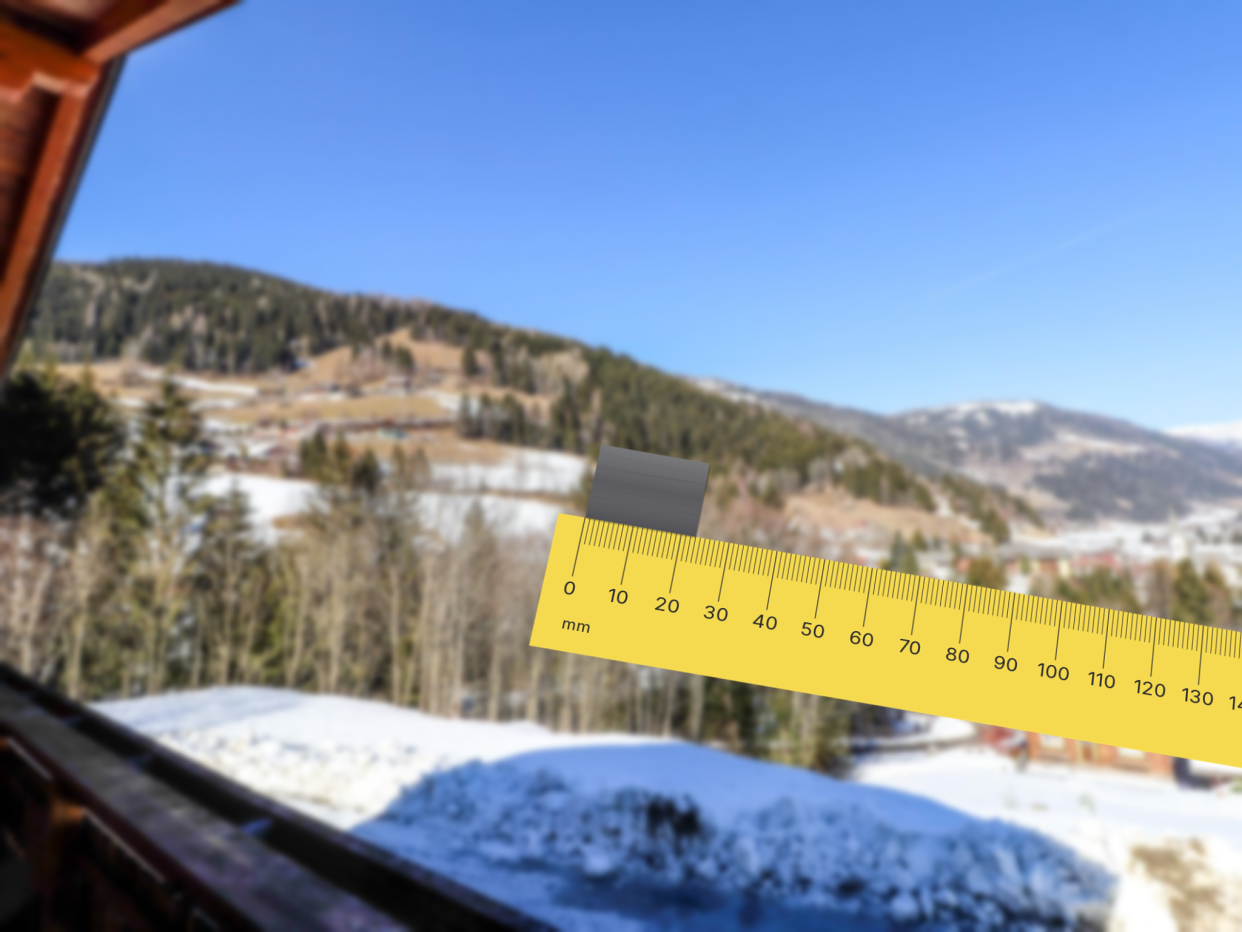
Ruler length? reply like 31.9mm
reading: 23mm
